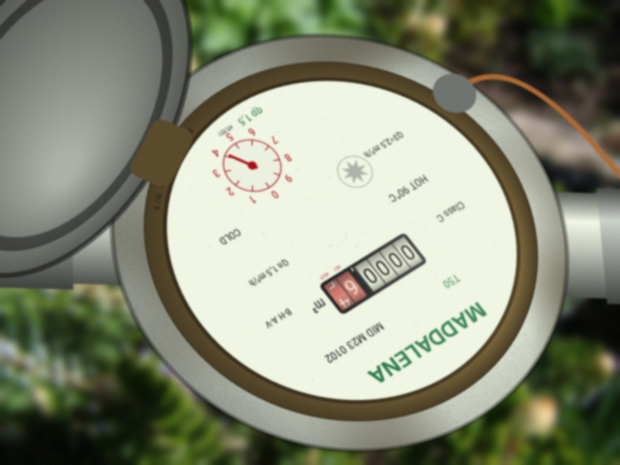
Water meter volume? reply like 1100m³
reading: 0.644m³
